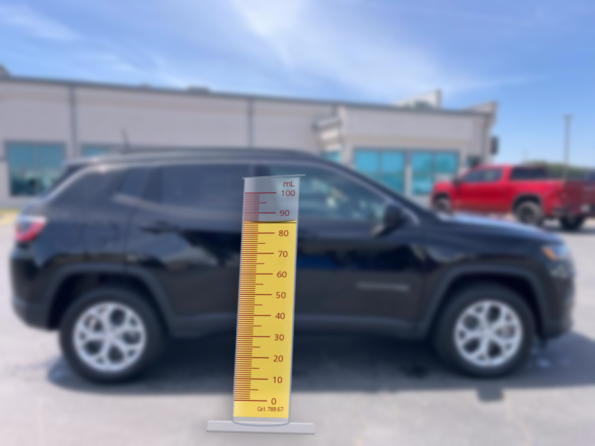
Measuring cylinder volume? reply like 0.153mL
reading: 85mL
